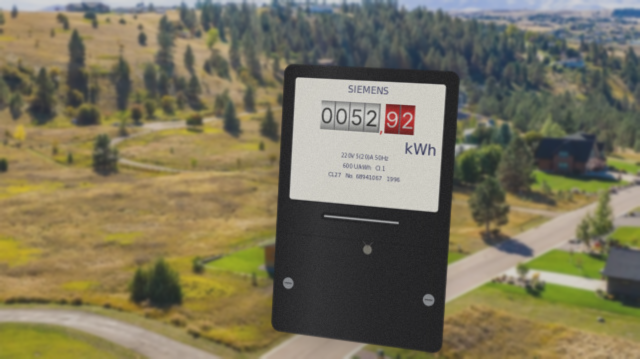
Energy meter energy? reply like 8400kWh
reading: 52.92kWh
